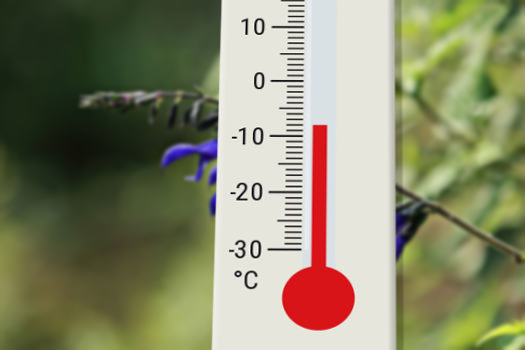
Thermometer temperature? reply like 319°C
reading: -8°C
